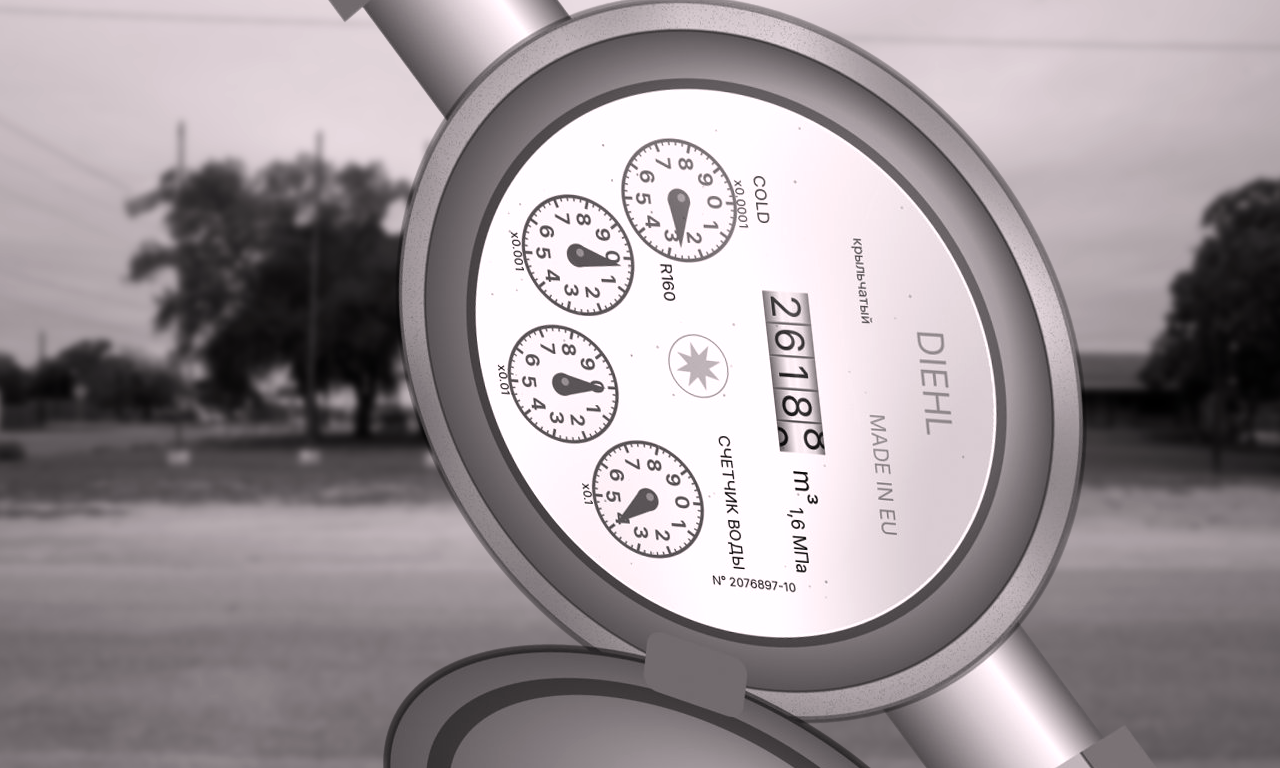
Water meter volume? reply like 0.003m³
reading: 26188.4002m³
